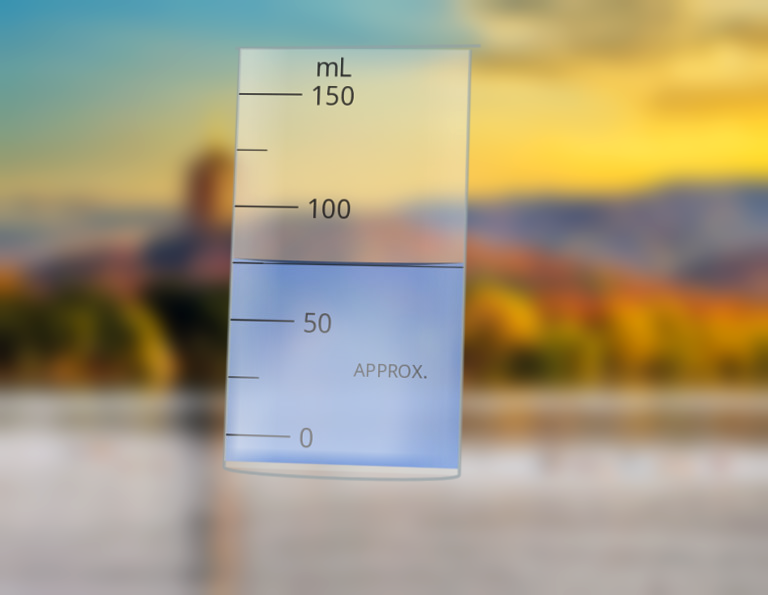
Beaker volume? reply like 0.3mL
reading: 75mL
